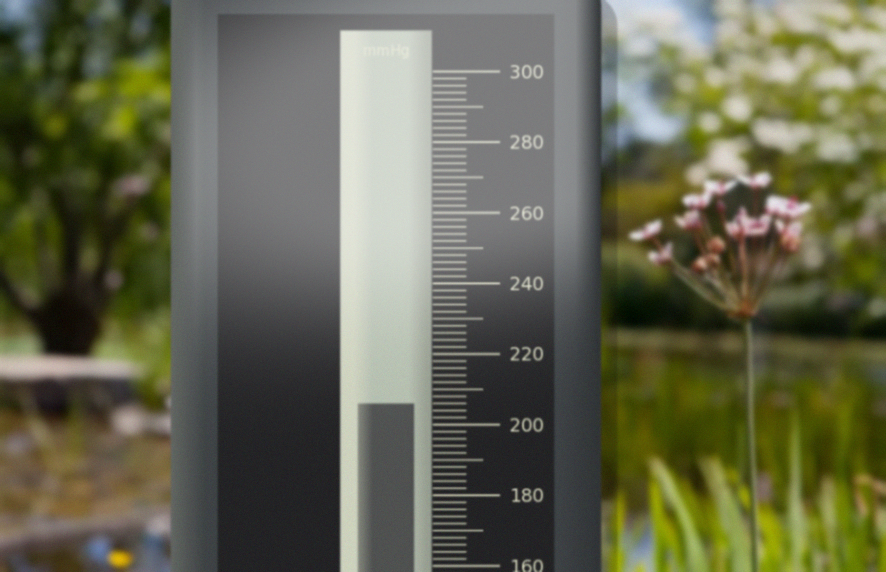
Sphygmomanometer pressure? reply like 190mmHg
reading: 206mmHg
